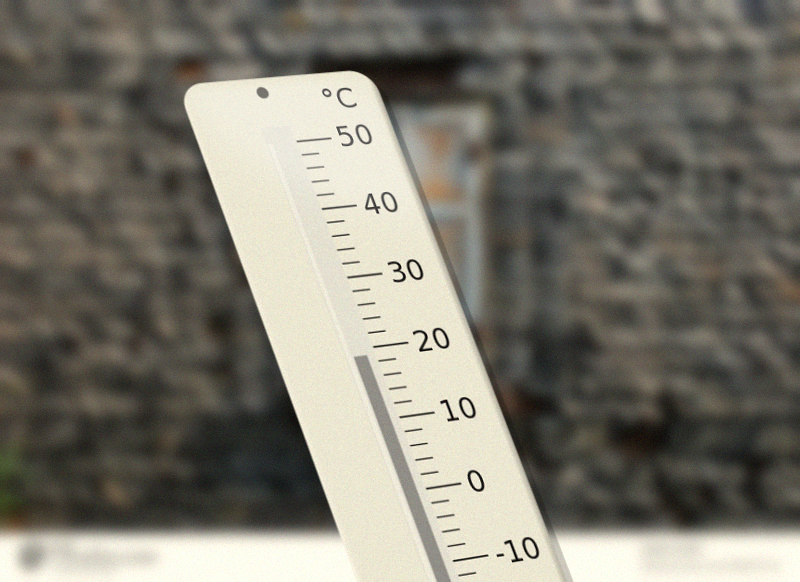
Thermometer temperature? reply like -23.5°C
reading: 19°C
